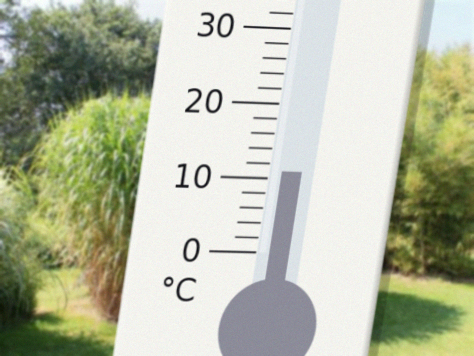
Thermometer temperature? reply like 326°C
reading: 11°C
